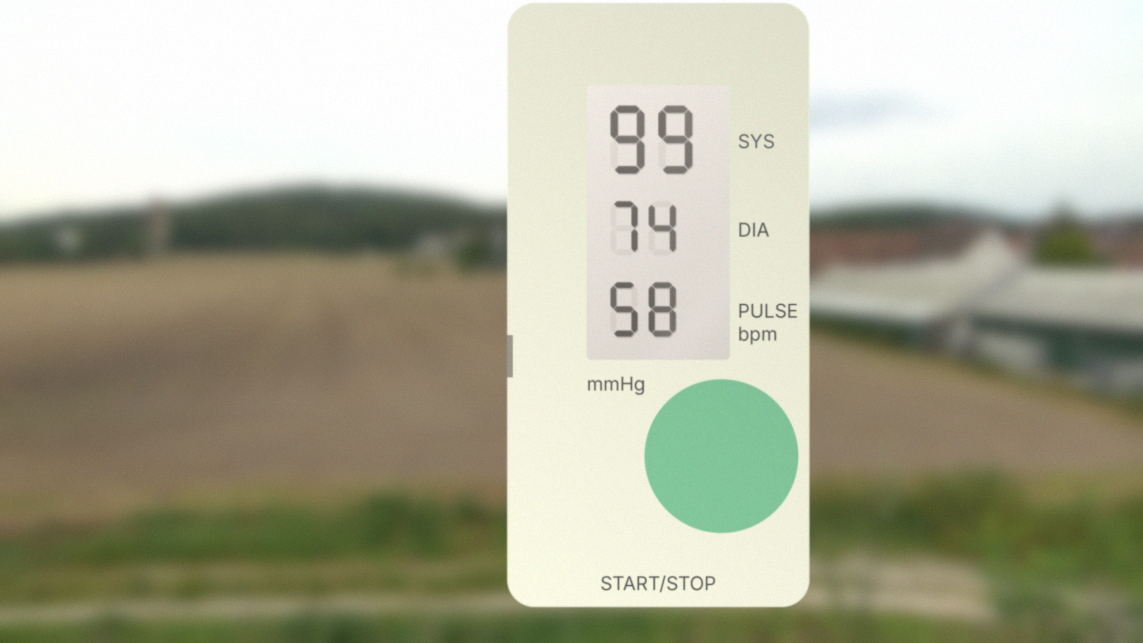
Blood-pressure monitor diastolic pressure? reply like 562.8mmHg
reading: 74mmHg
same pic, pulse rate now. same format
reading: 58bpm
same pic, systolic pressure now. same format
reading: 99mmHg
